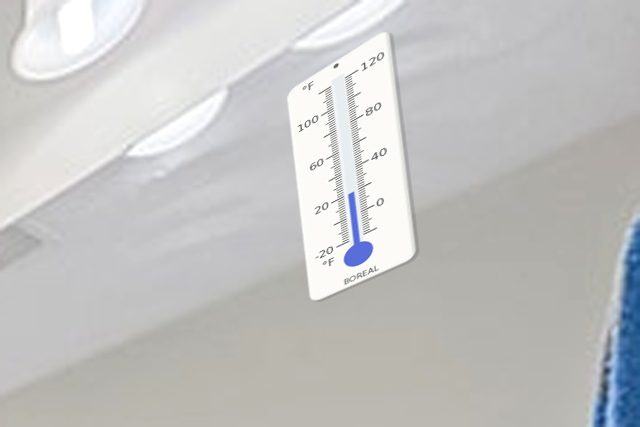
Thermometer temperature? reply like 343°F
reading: 20°F
